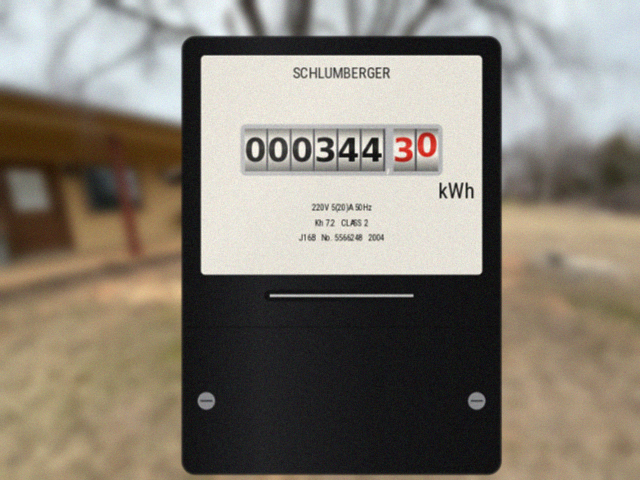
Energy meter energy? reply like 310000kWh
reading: 344.30kWh
